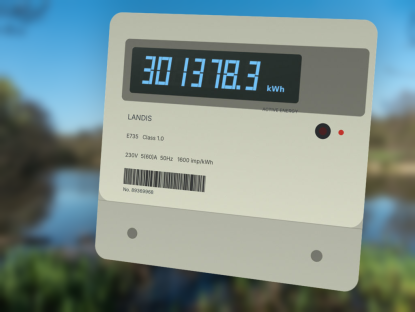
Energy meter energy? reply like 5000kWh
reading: 301378.3kWh
